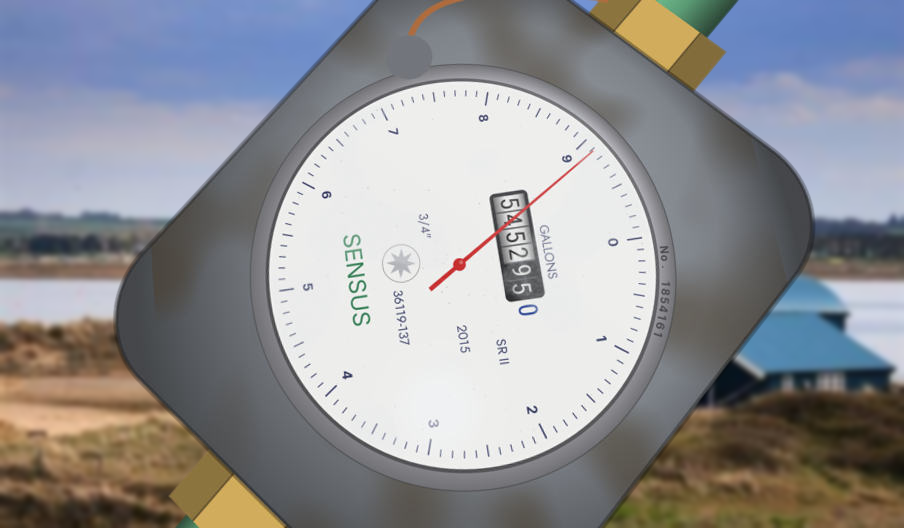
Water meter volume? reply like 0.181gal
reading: 5452949.1gal
